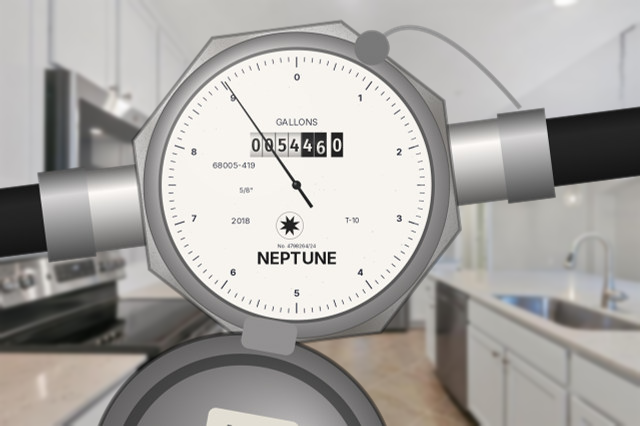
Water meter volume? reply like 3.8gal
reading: 54459.0gal
